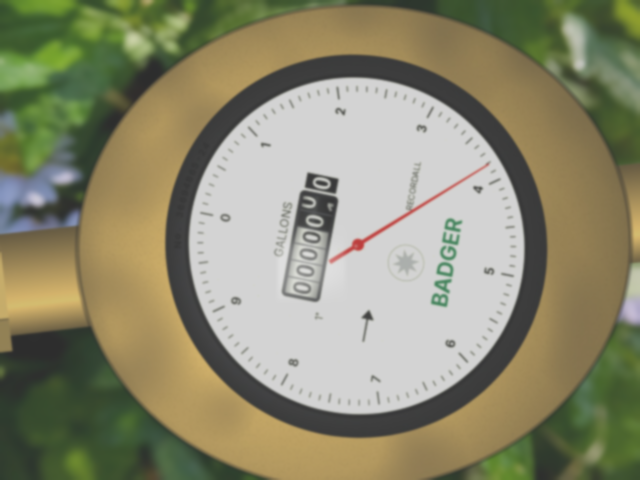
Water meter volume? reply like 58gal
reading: 3.8gal
